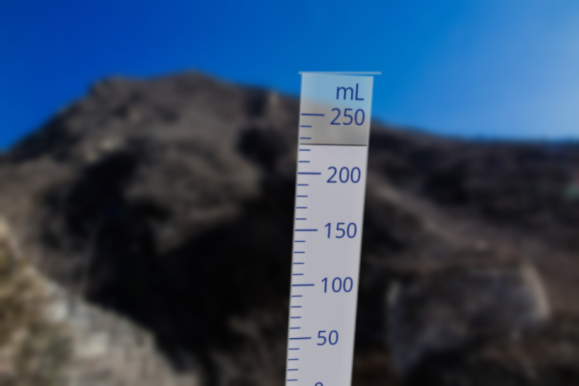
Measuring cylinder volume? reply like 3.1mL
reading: 225mL
